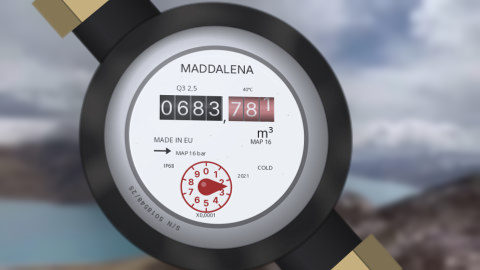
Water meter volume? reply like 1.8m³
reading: 683.7812m³
